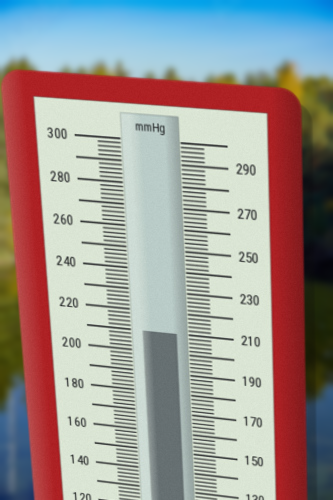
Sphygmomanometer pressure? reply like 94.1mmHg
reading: 210mmHg
